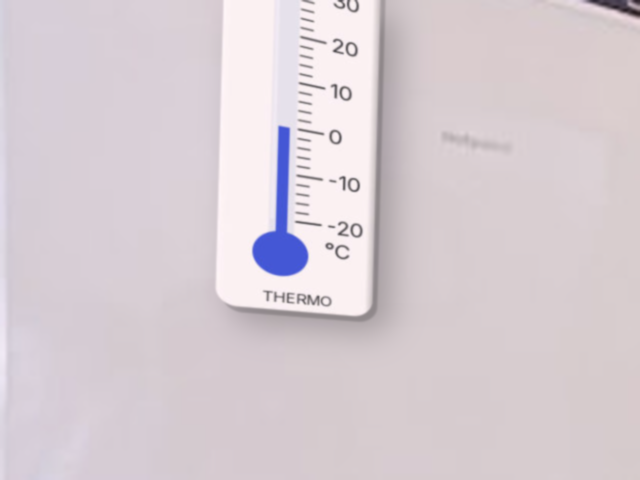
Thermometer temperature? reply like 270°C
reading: 0°C
